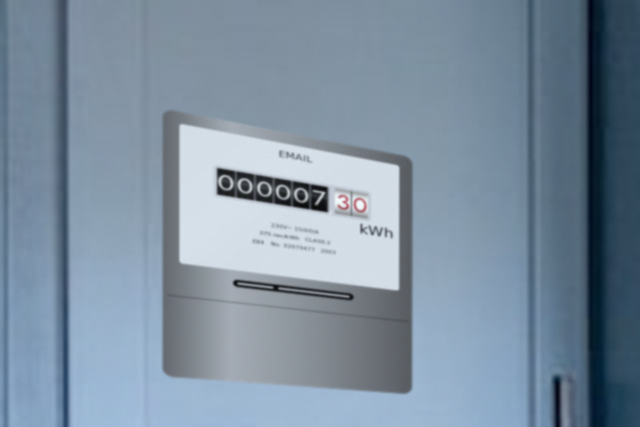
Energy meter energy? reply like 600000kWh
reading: 7.30kWh
